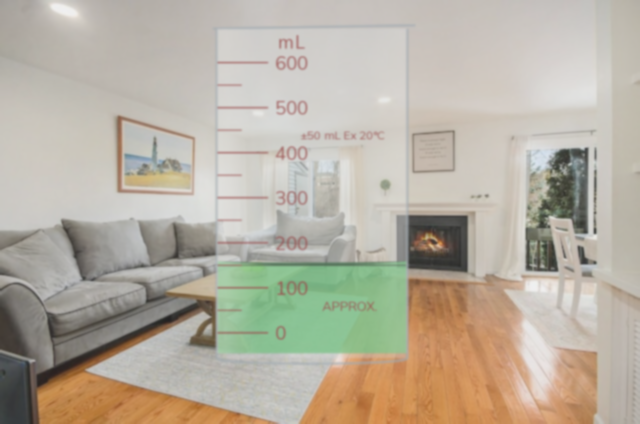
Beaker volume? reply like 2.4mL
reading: 150mL
